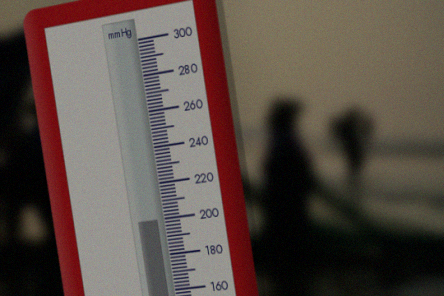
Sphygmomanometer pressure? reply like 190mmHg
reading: 200mmHg
